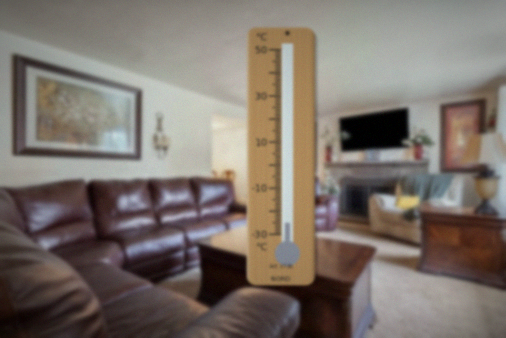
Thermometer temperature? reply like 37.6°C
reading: -25°C
